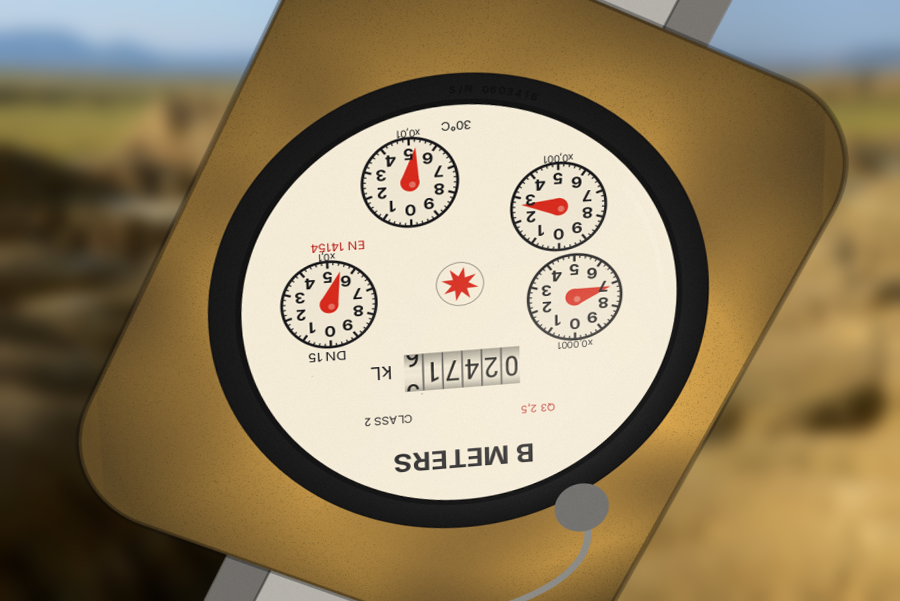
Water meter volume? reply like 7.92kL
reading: 24715.5527kL
